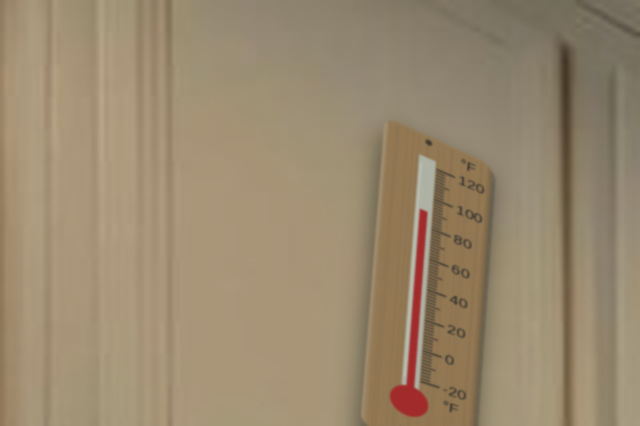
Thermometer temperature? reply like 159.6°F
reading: 90°F
